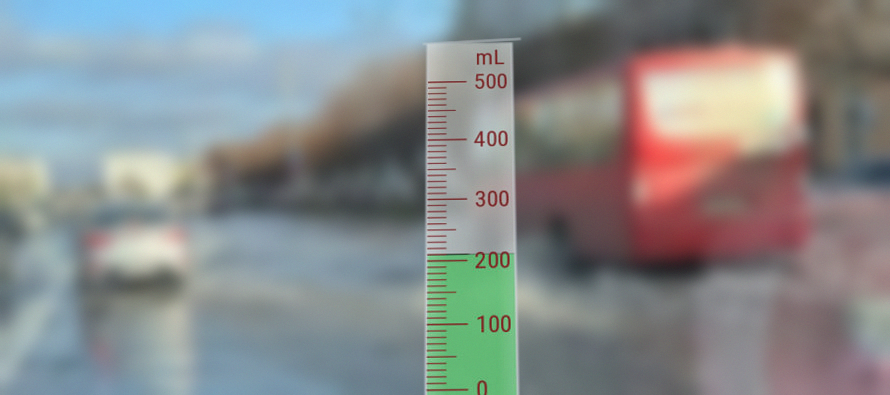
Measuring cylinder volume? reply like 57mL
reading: 210mL
